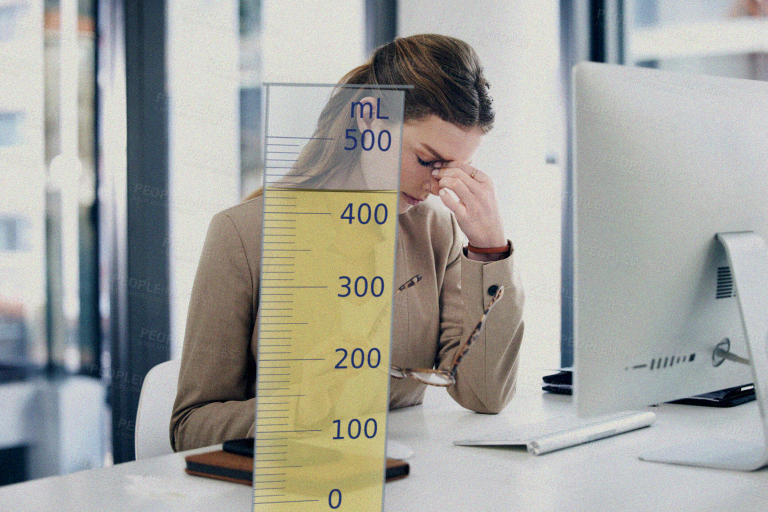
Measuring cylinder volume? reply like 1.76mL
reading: 430mL
